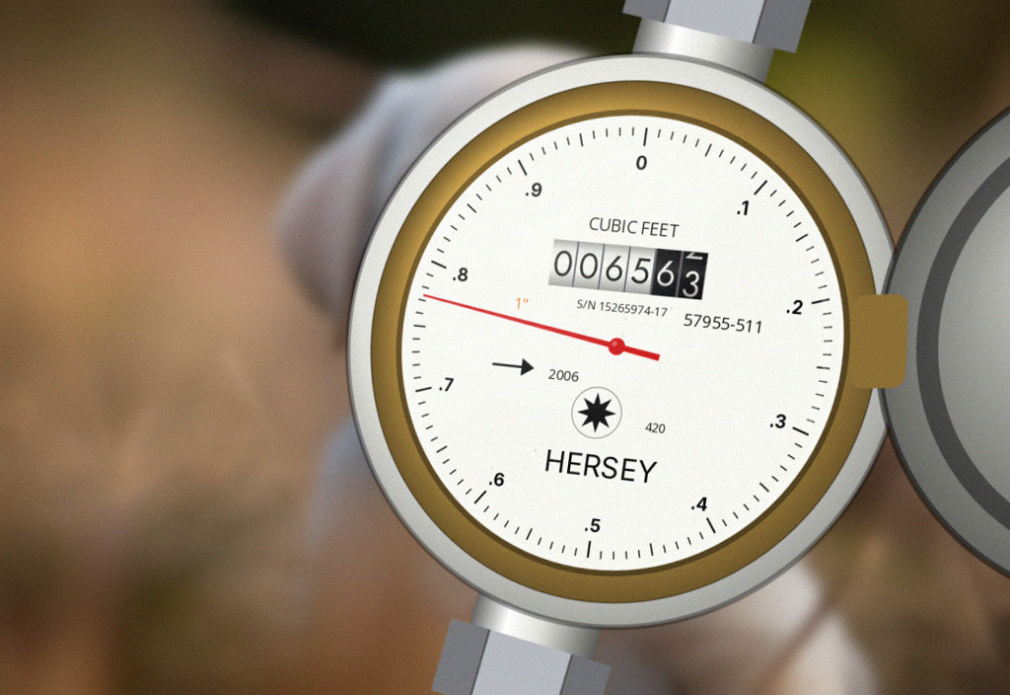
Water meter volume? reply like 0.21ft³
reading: 6562.77ft³
